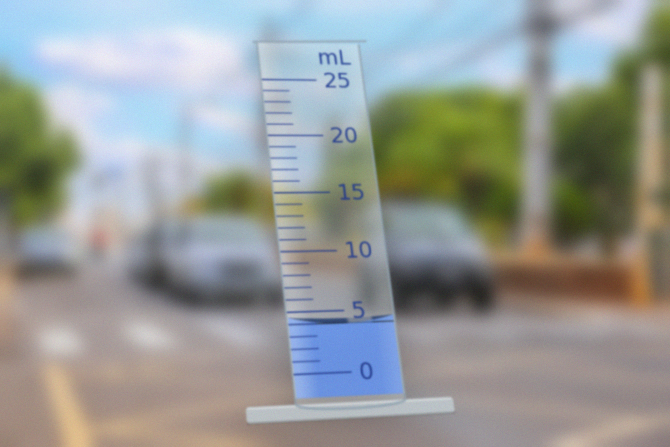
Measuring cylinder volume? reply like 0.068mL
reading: 4mL
